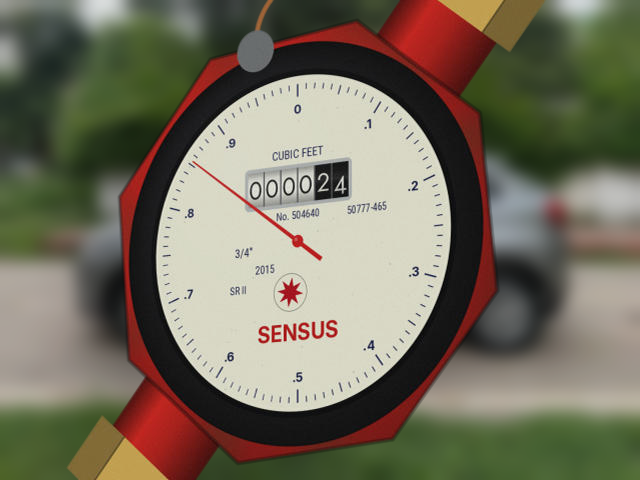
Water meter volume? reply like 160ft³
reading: 23.85ft³
